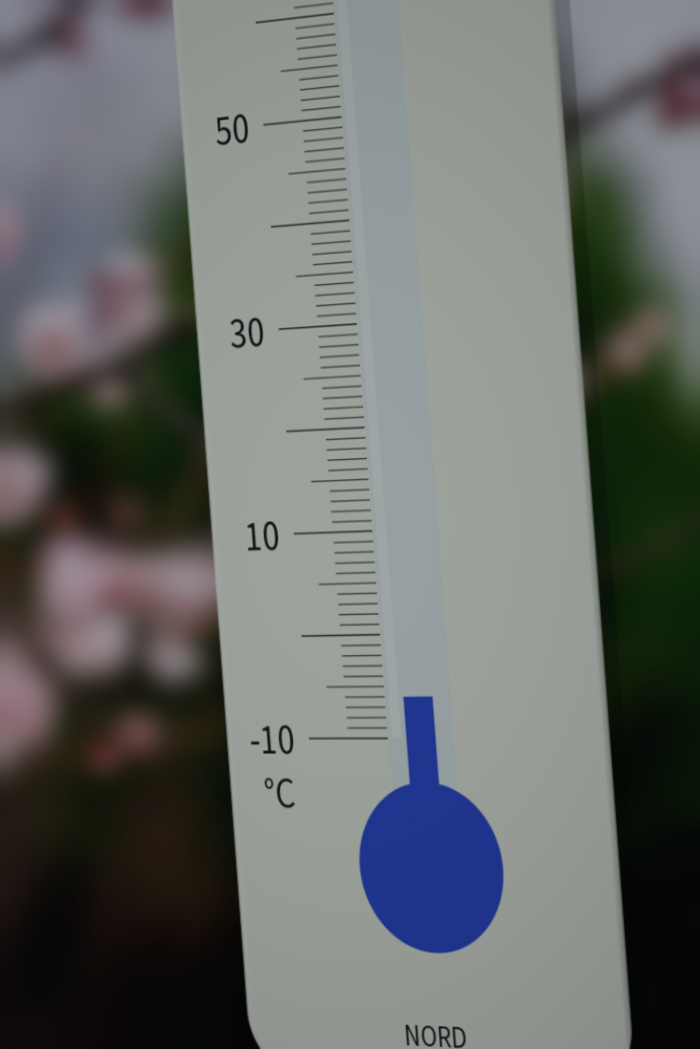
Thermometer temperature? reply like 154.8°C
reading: -6°C
